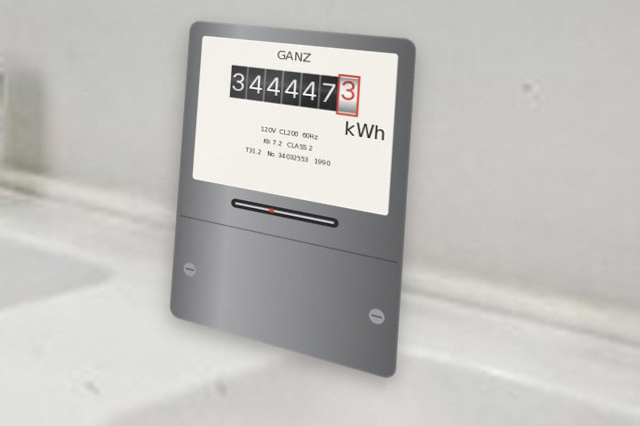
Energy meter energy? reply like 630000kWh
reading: 344447.3kWh
